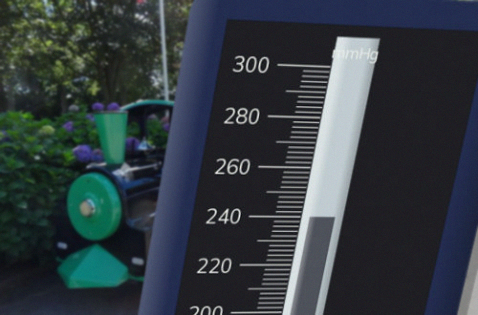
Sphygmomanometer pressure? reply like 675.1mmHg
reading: 240mmHg
